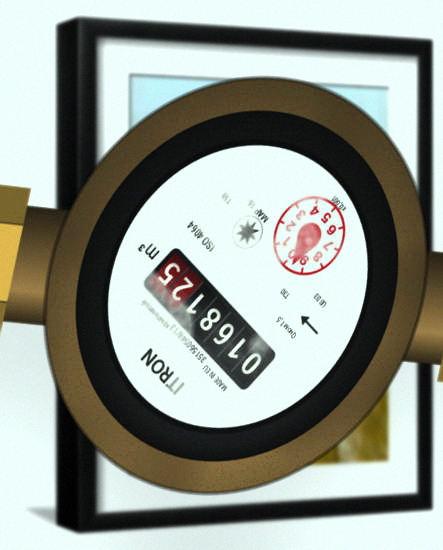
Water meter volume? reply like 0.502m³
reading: 1681.249m³
